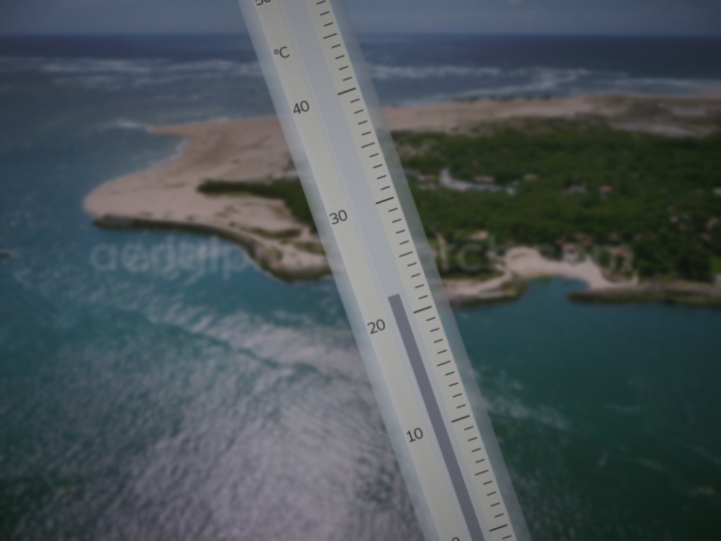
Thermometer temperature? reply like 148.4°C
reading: 22°C
